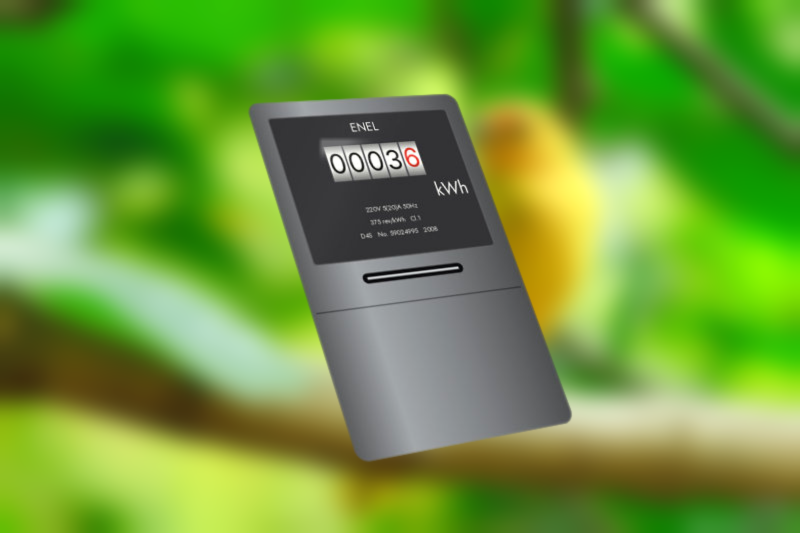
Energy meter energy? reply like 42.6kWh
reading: 3.6kWh
